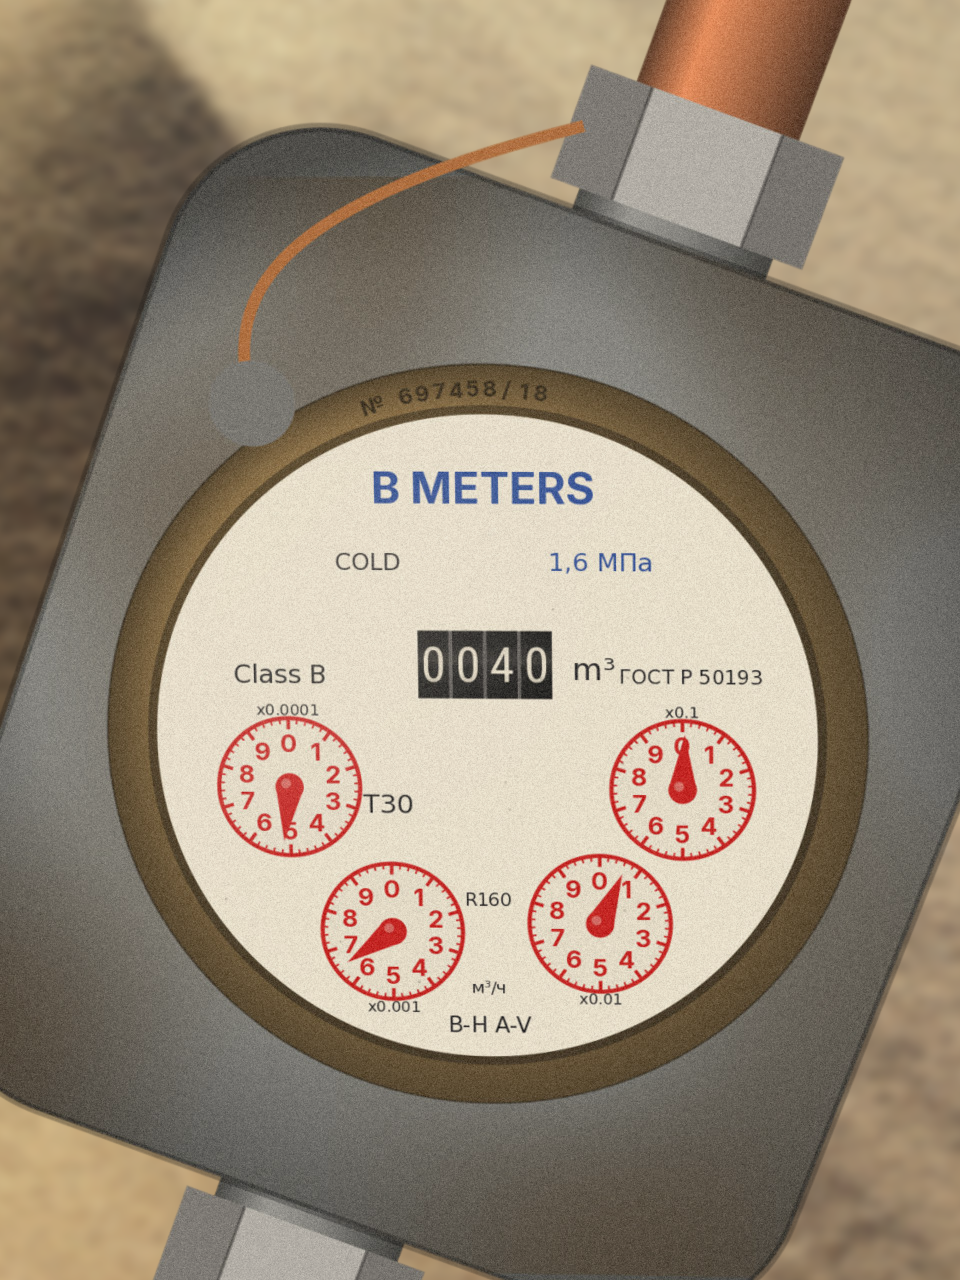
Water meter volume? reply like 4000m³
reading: 40.0065m³
